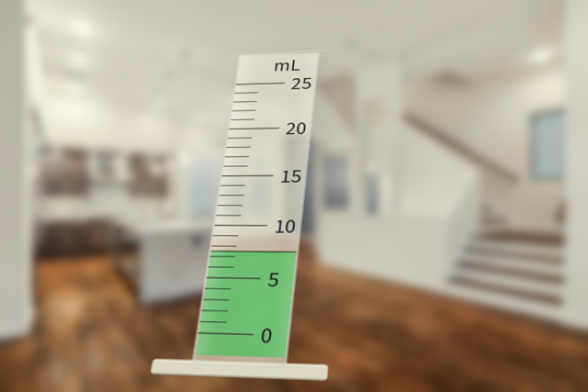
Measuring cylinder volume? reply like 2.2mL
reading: 7.5mL
